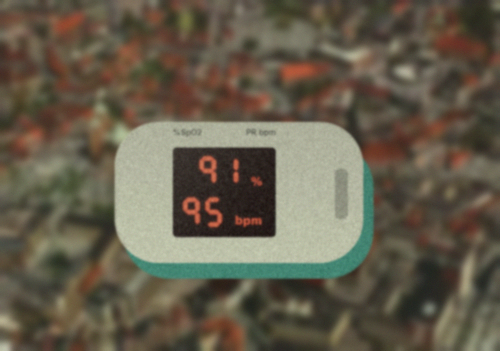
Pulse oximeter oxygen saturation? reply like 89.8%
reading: 91%
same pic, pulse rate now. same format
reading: 95bpm
